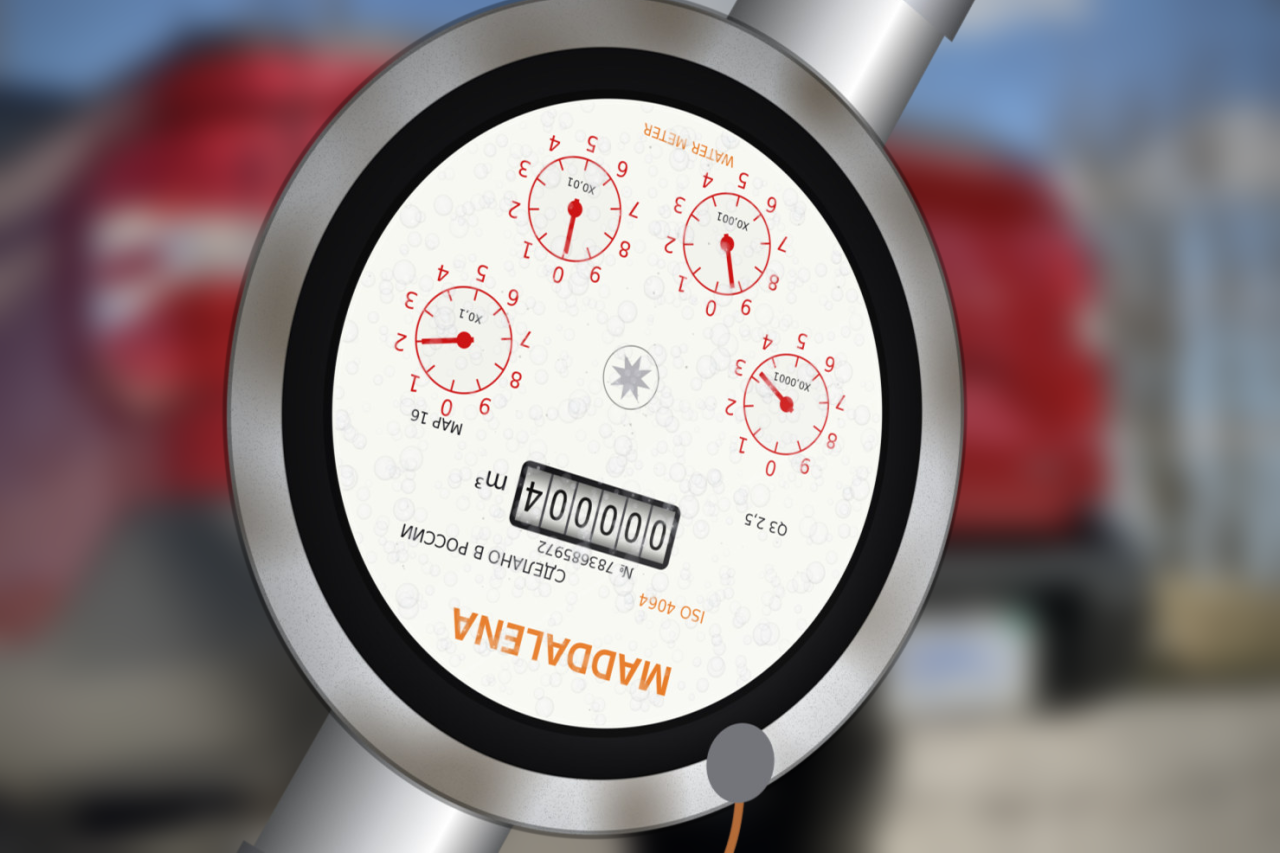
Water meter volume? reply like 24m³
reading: 4.1993m³
